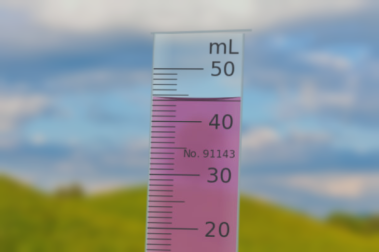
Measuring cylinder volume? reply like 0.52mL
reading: 44mL
